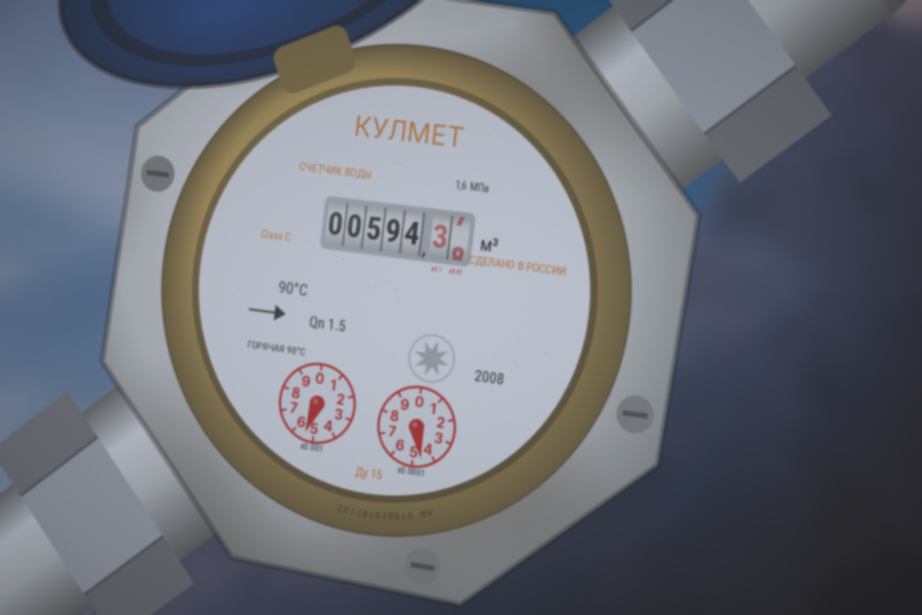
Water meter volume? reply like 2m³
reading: 594.3754m³
